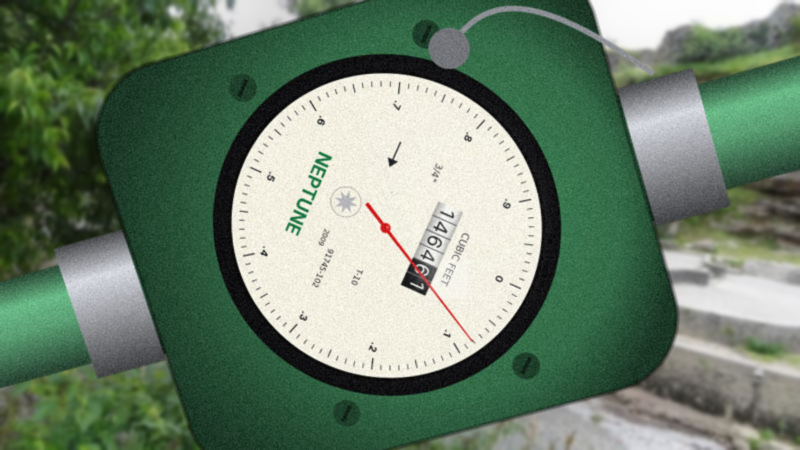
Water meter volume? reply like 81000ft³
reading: 146461.08ft³
